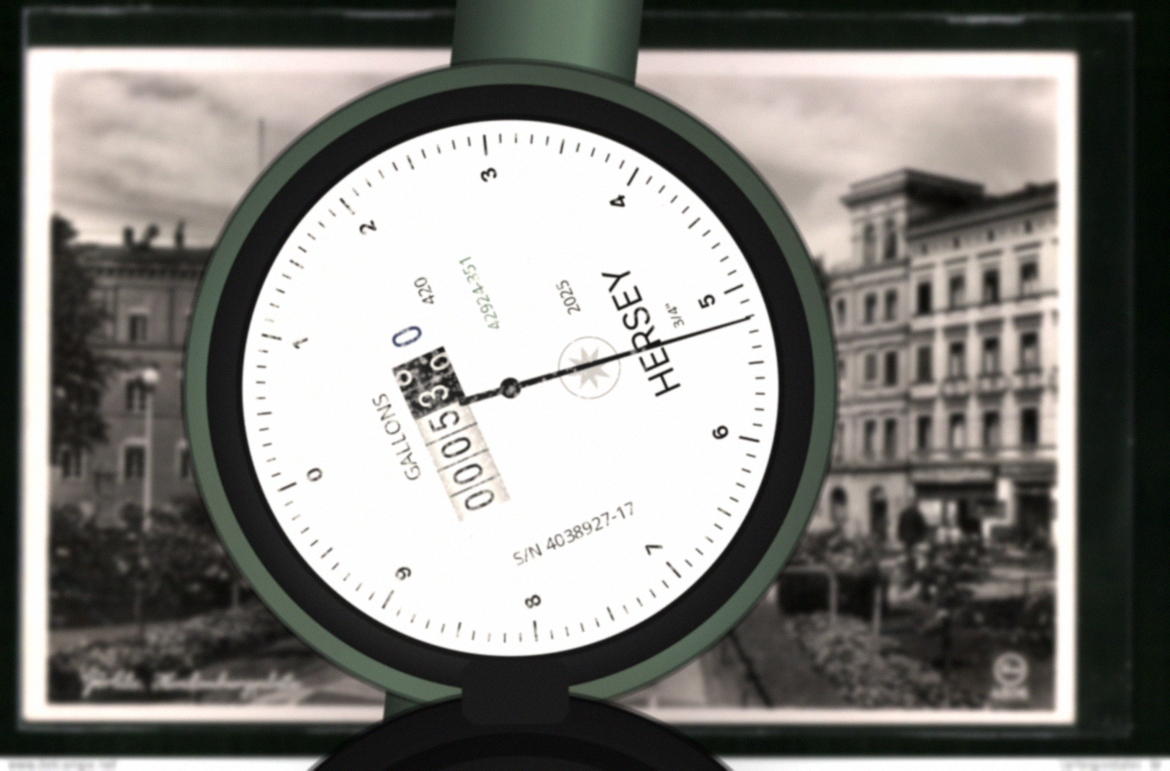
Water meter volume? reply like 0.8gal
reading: 5385.2gal
